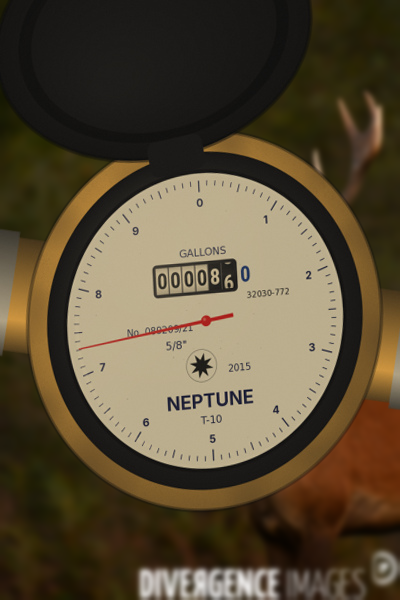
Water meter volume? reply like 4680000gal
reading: 857.3gal
